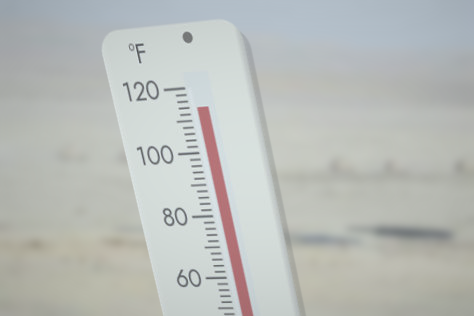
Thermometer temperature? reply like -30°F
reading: 114°F
